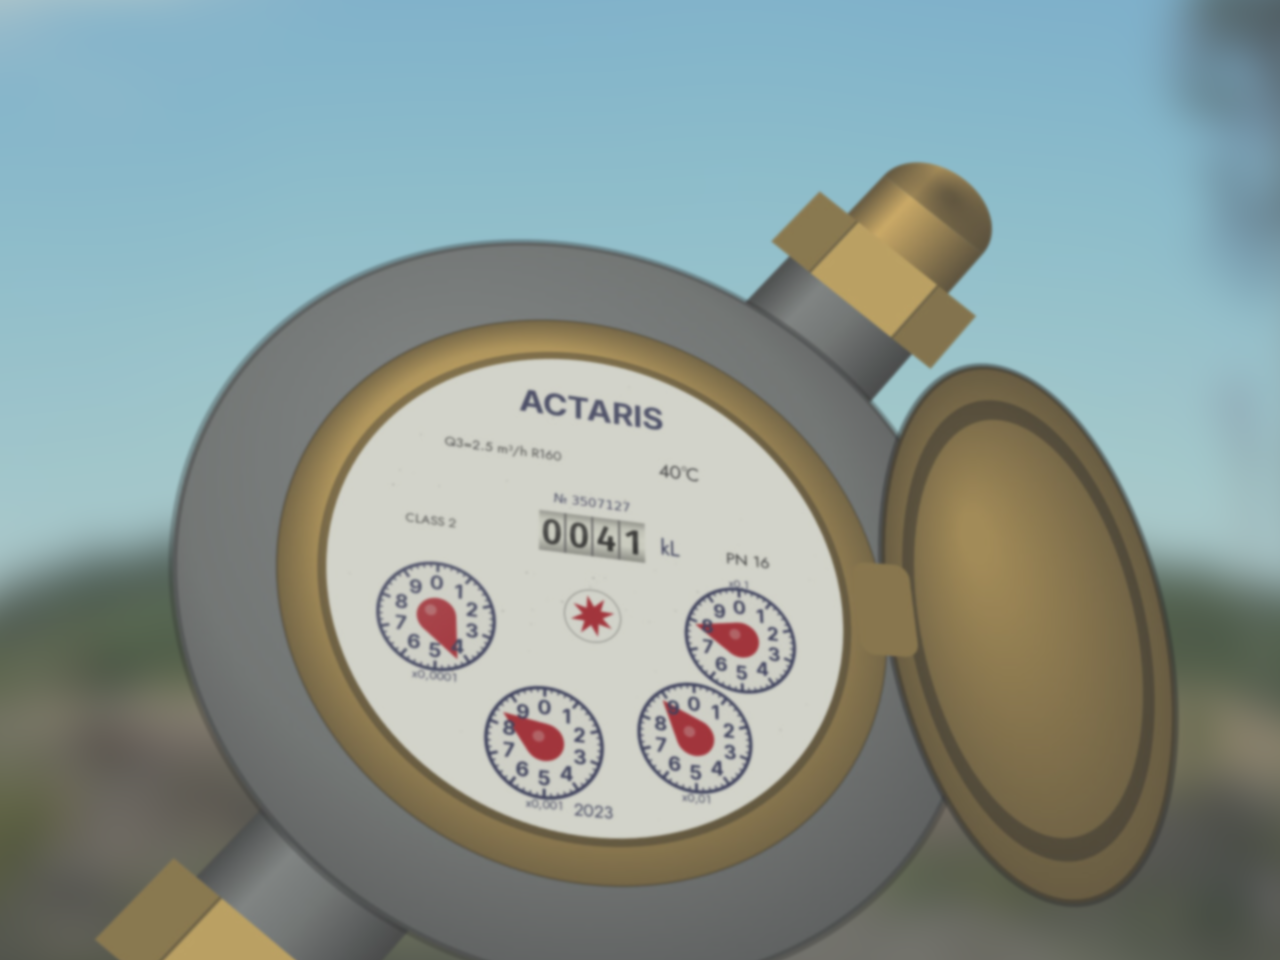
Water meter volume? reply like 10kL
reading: 41.7884kL
